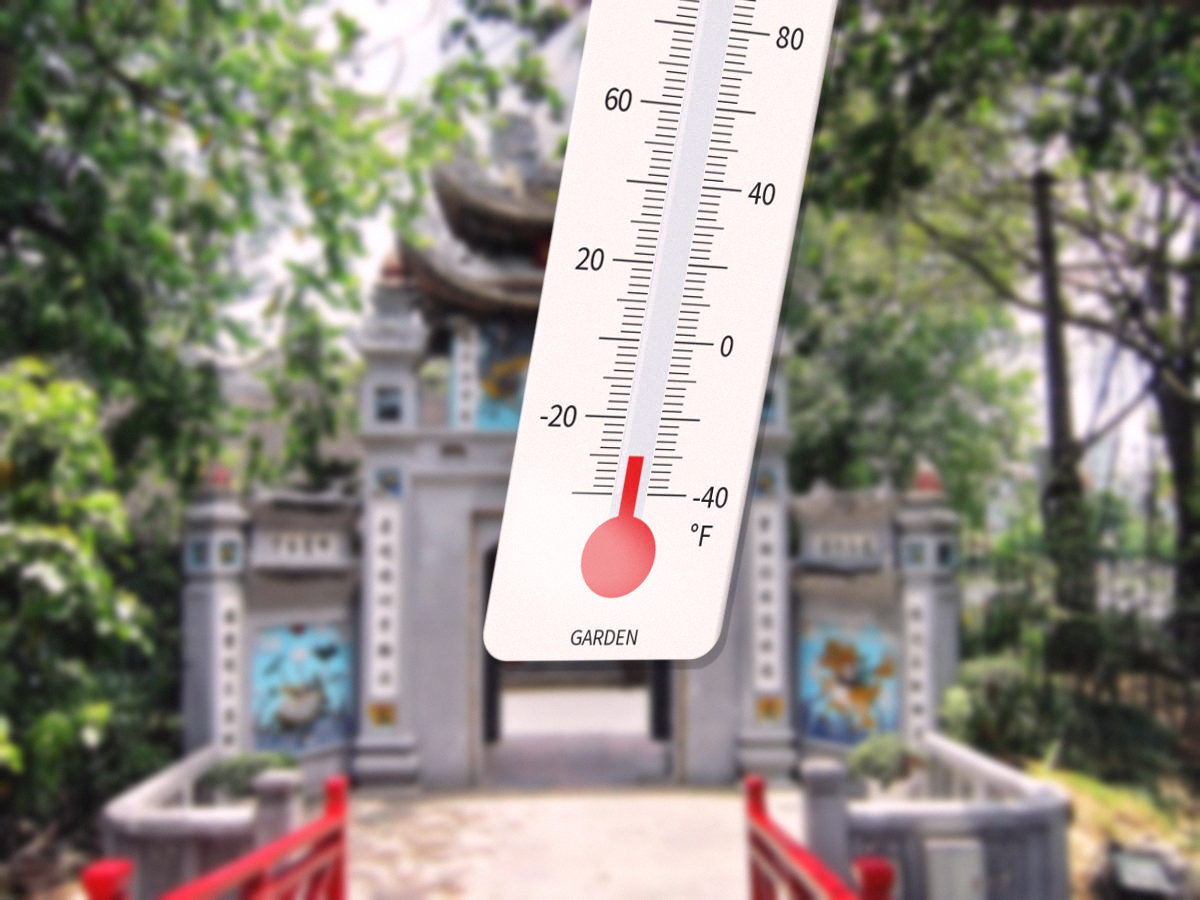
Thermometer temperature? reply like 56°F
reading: -30°F
